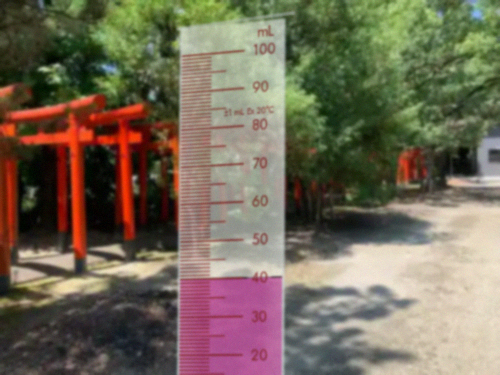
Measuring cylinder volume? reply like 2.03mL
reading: 40mL
